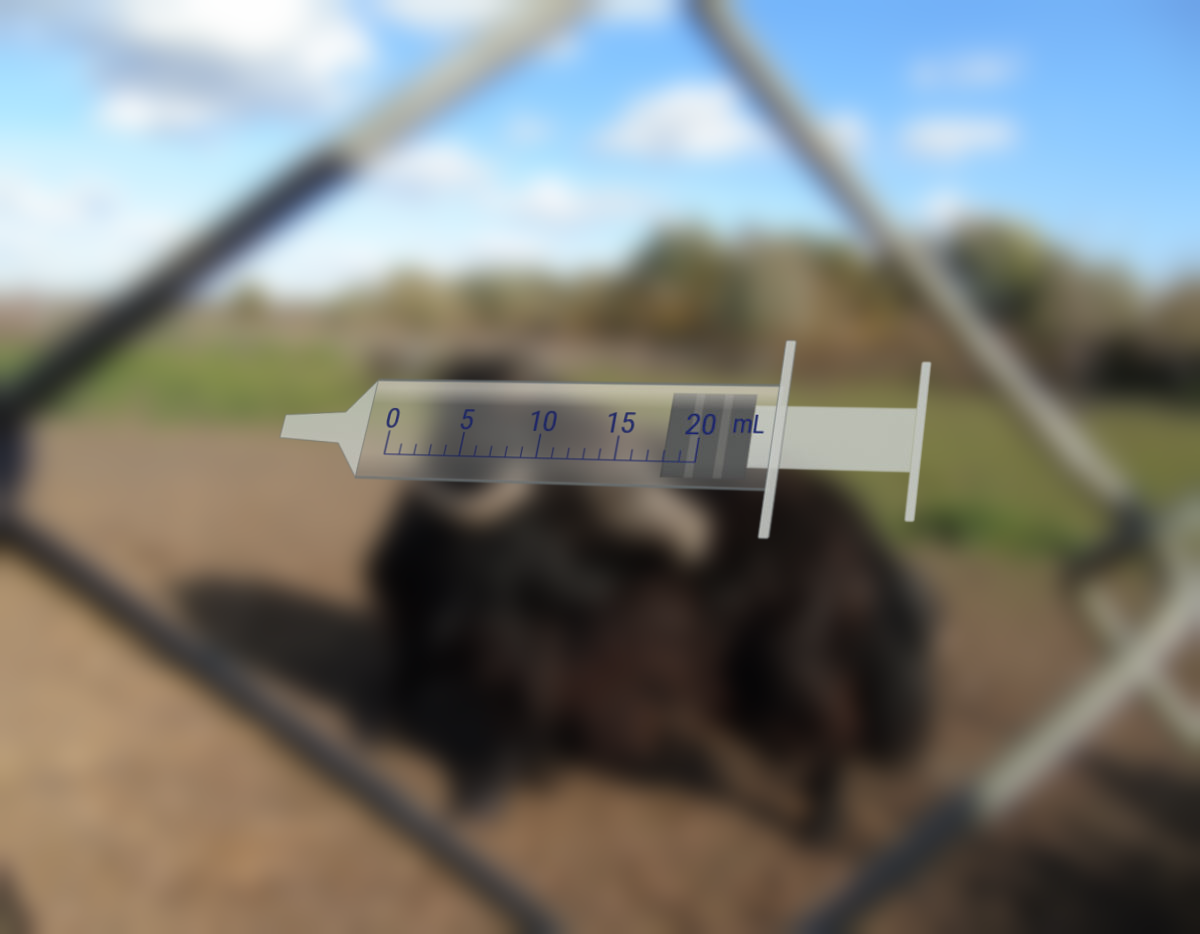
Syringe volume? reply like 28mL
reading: 18mL
